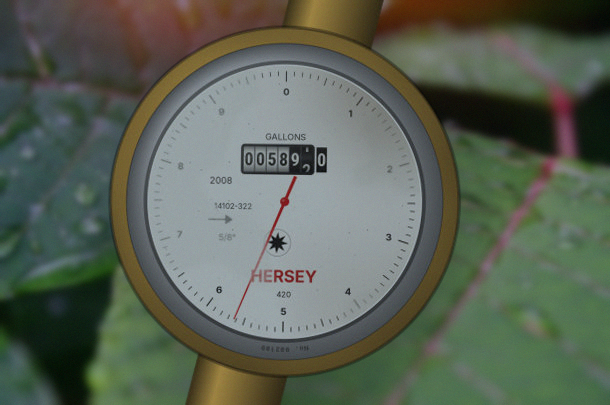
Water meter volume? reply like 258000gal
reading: 58915.6gal
